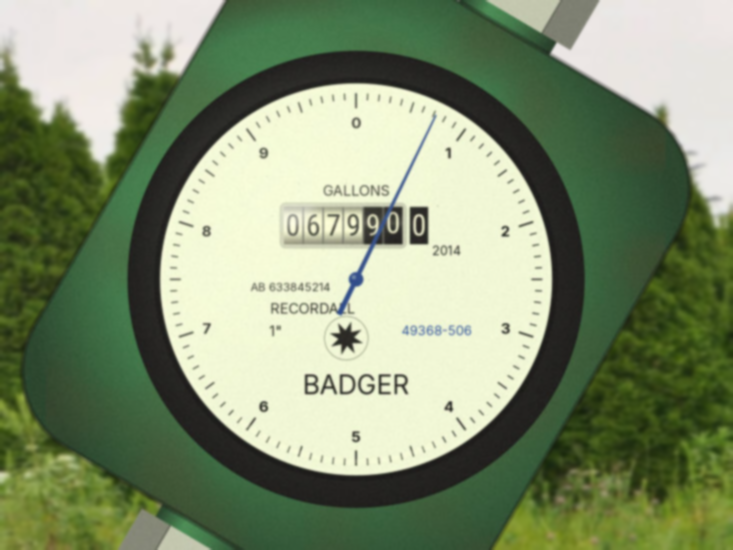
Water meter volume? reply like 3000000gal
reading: 679900.7gal
